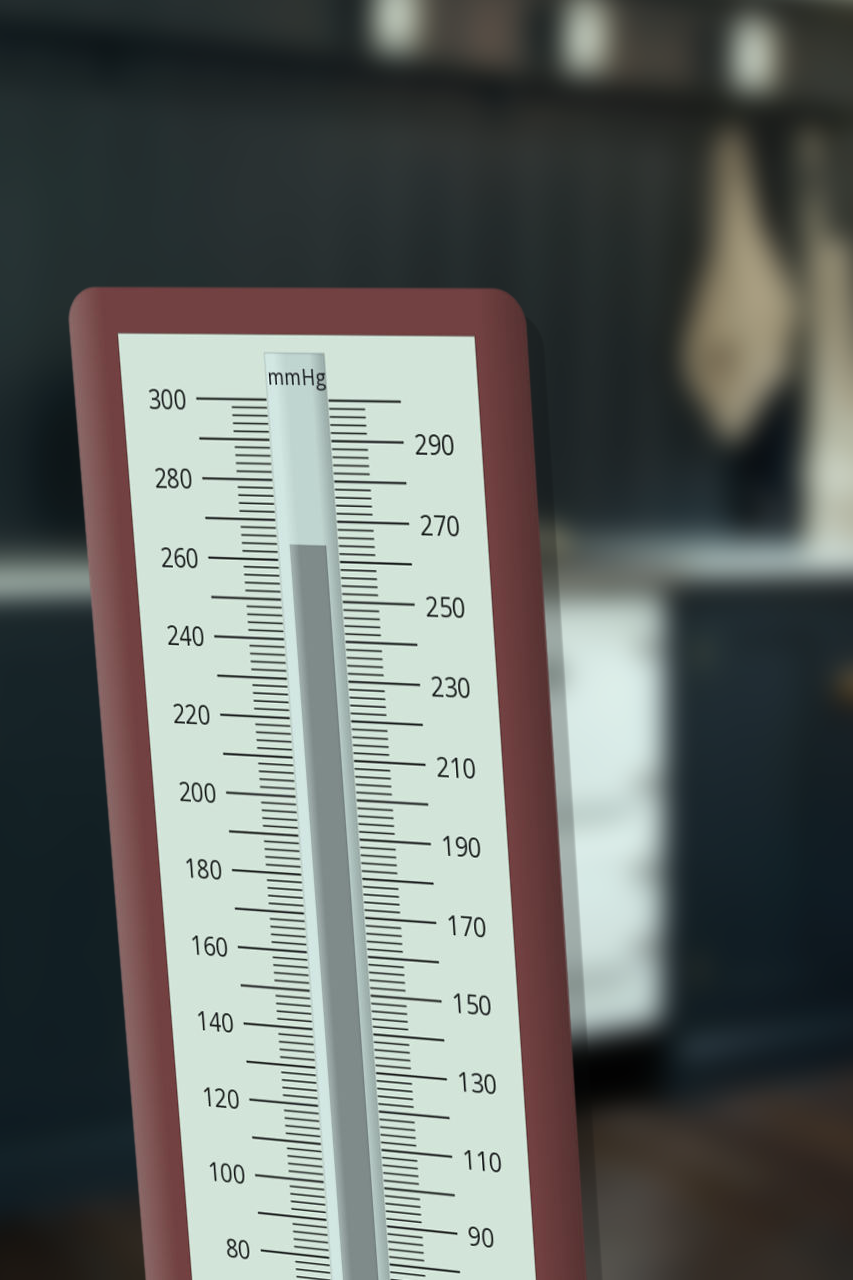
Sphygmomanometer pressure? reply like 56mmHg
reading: 264mmHg
